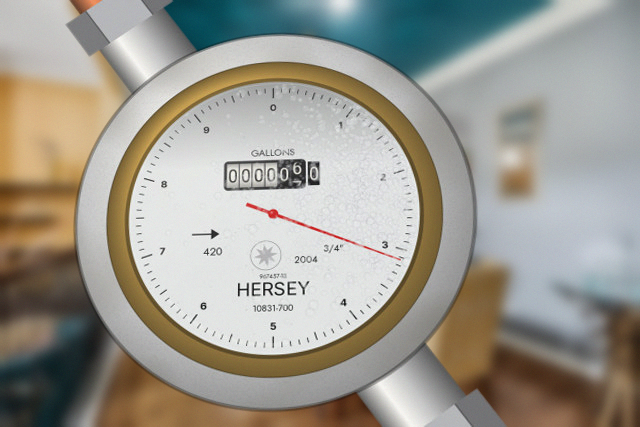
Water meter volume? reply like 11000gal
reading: 63.1gal
